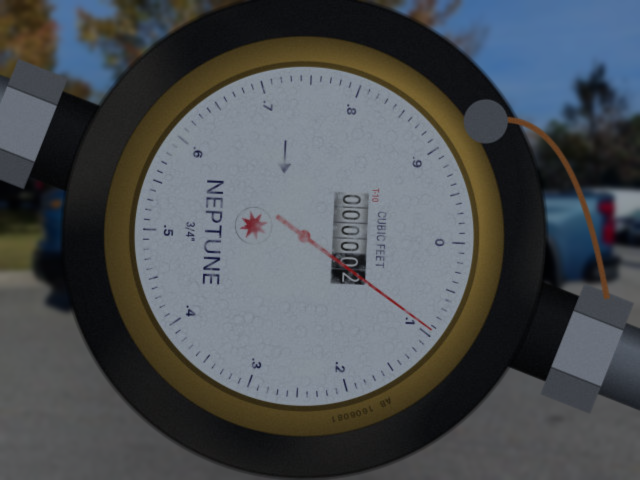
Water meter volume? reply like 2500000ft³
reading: 2.09ft³
